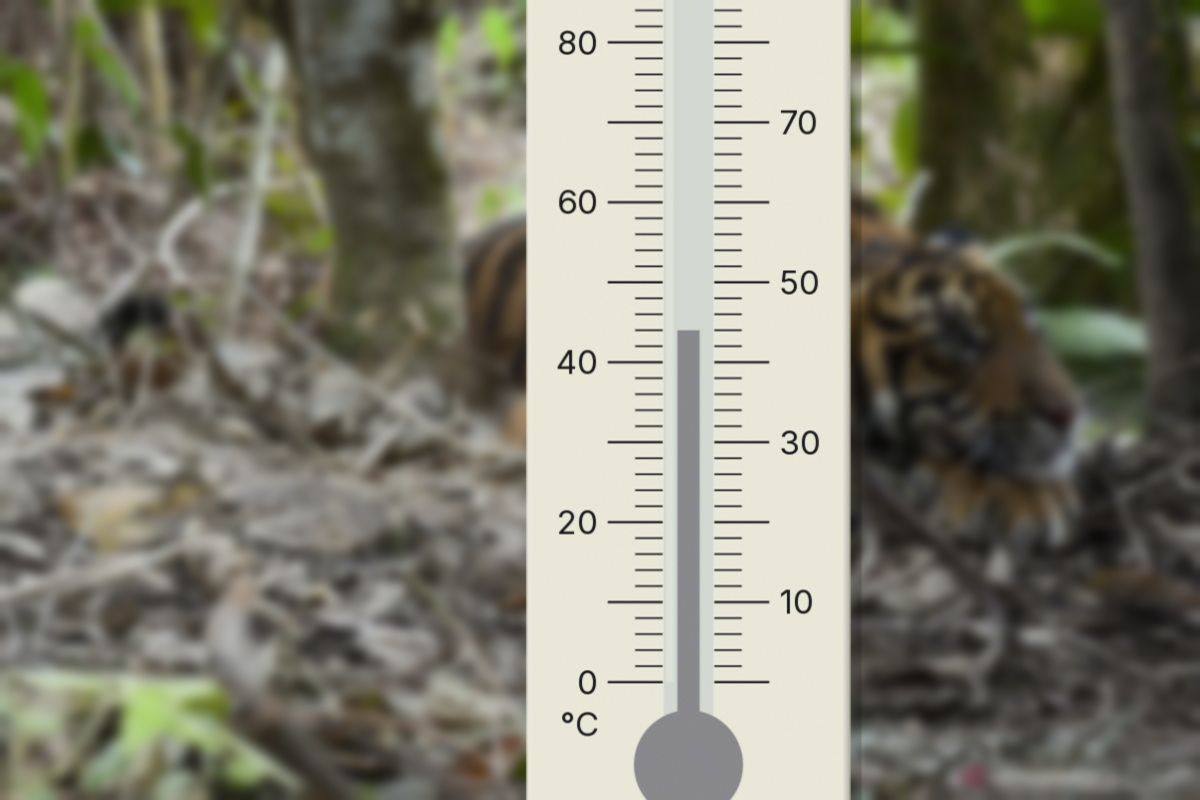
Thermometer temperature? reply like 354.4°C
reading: 44°C
